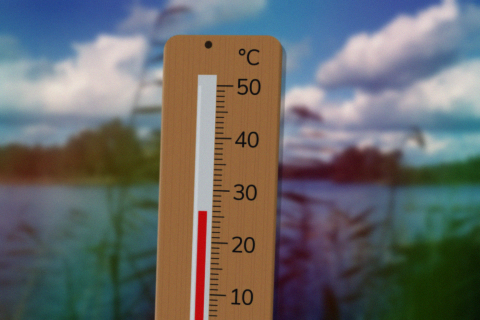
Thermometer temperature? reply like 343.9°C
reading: 26°C
